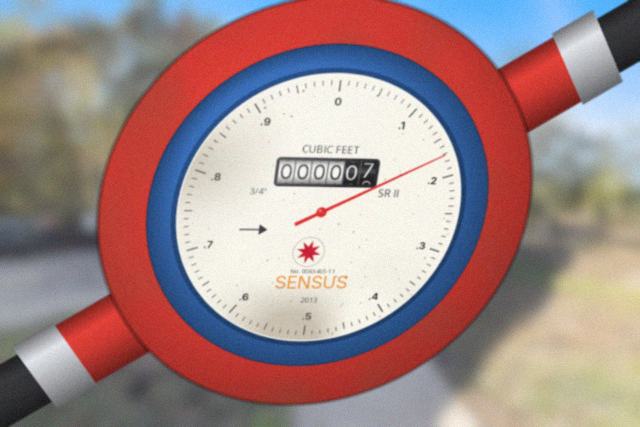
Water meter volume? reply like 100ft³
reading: 7.17ft³
